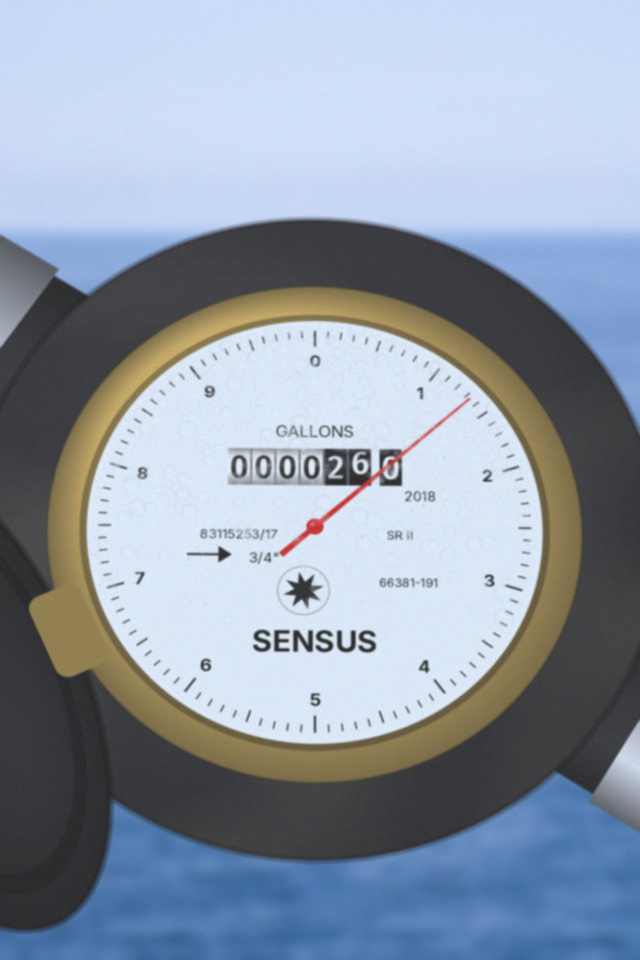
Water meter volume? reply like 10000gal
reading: 261.3gal
